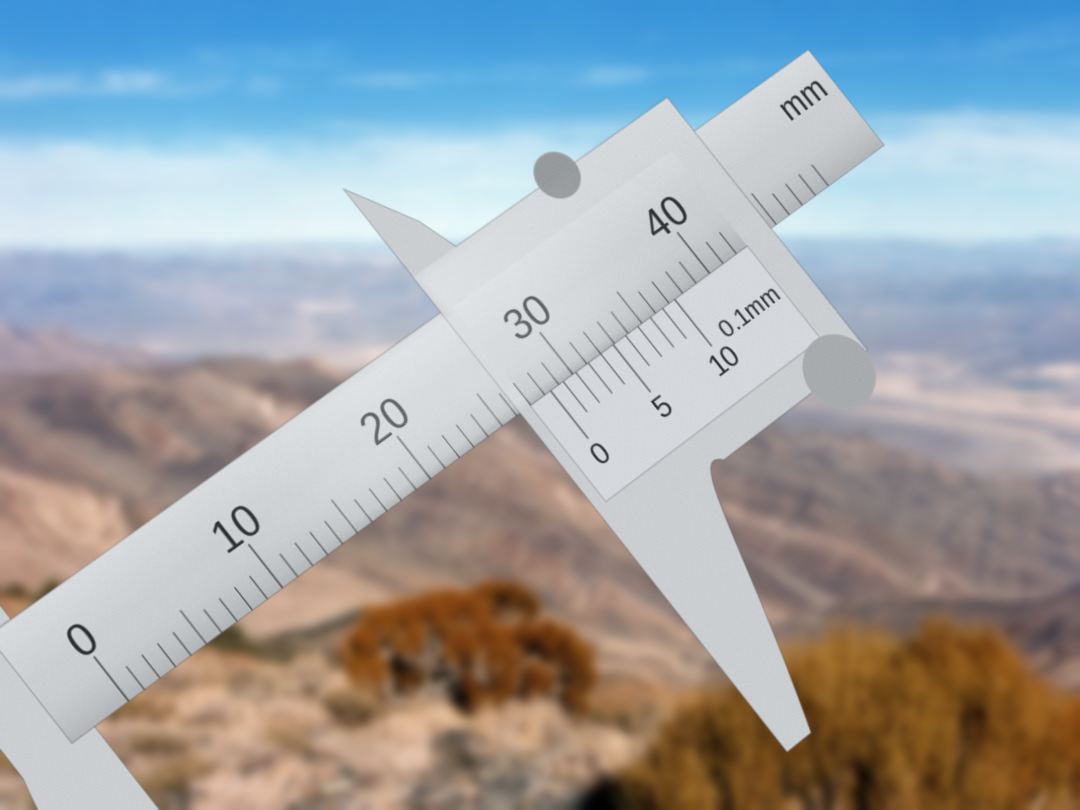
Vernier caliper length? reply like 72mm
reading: 28.4mm
